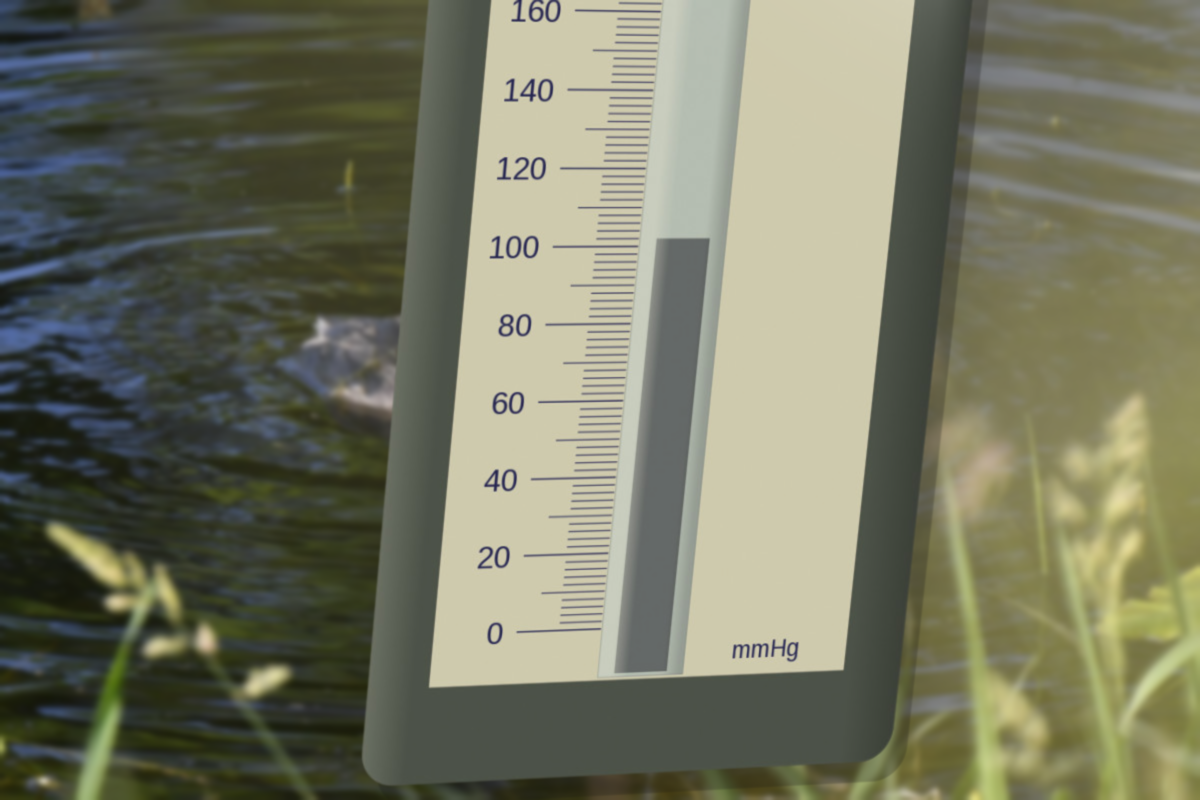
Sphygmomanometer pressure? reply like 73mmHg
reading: 102mmHg
